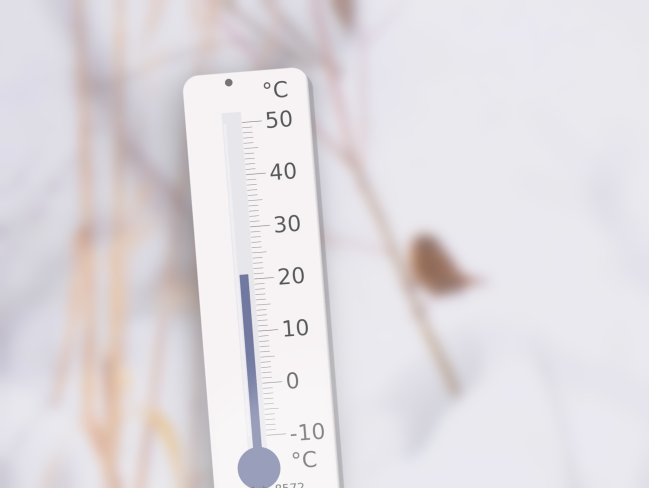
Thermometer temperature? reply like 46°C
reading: 21°C
